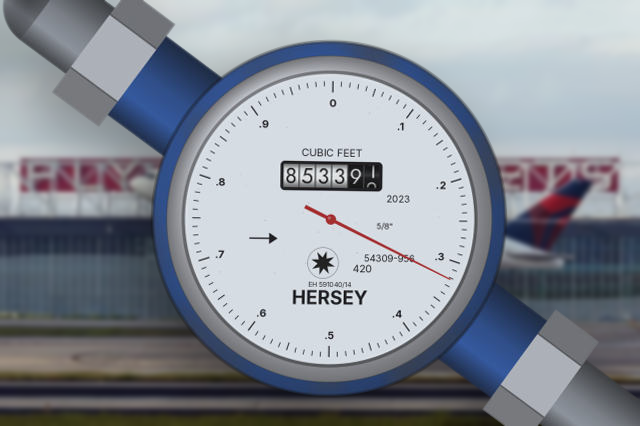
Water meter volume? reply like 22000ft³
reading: 853391.32ft³
